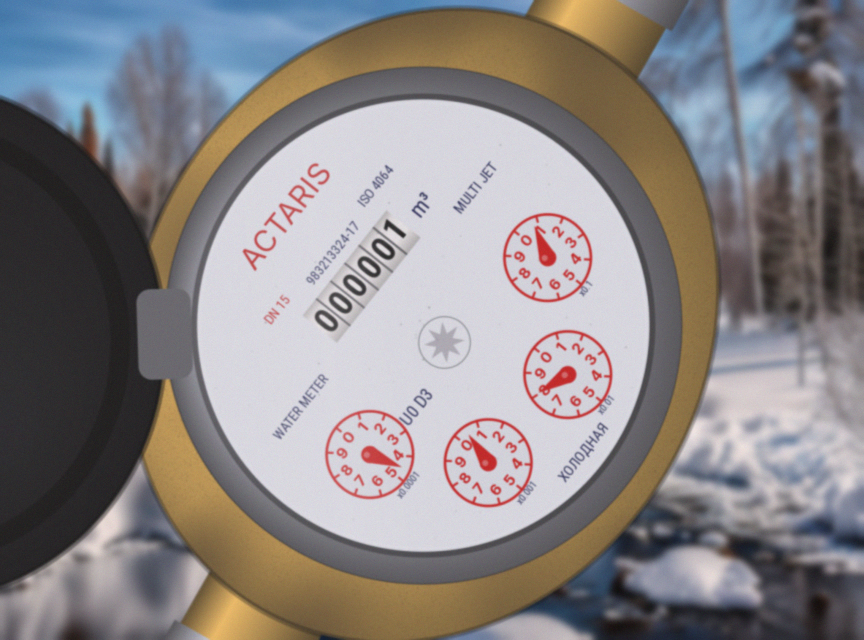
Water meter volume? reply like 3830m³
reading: 1.0804m³
